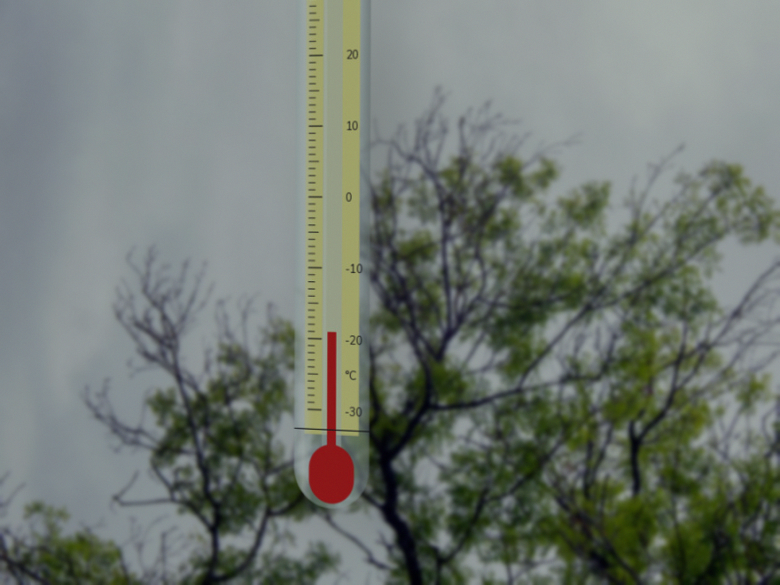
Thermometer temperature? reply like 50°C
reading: -19°C
